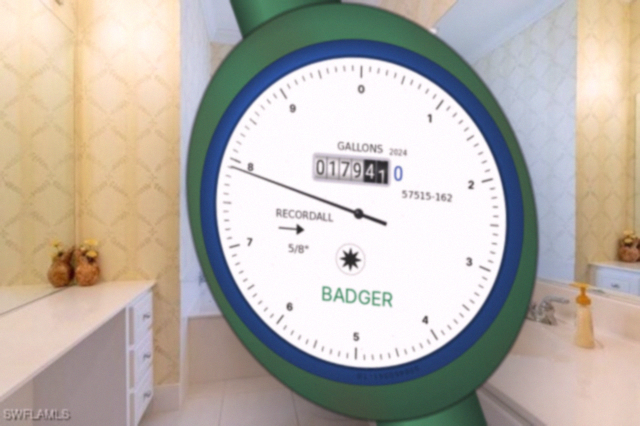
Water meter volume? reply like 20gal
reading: 179407.9gal
